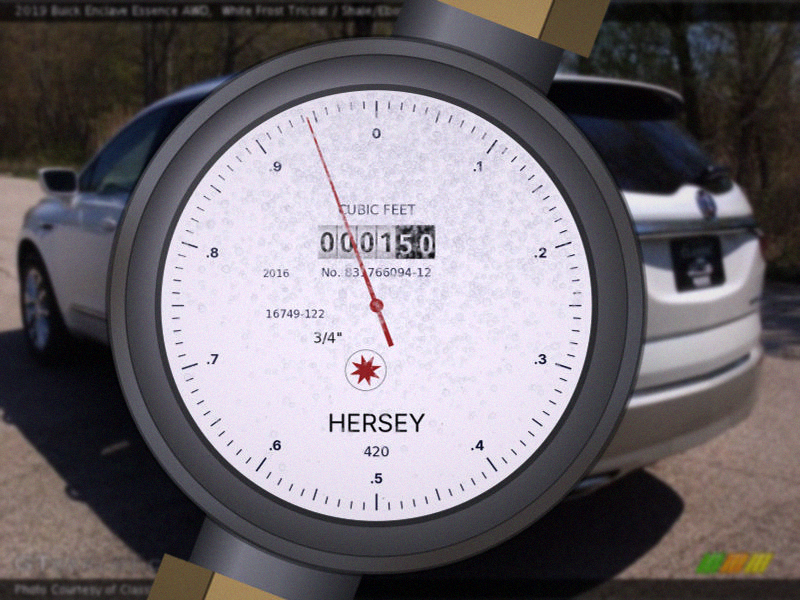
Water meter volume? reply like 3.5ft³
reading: 149.94ft³
